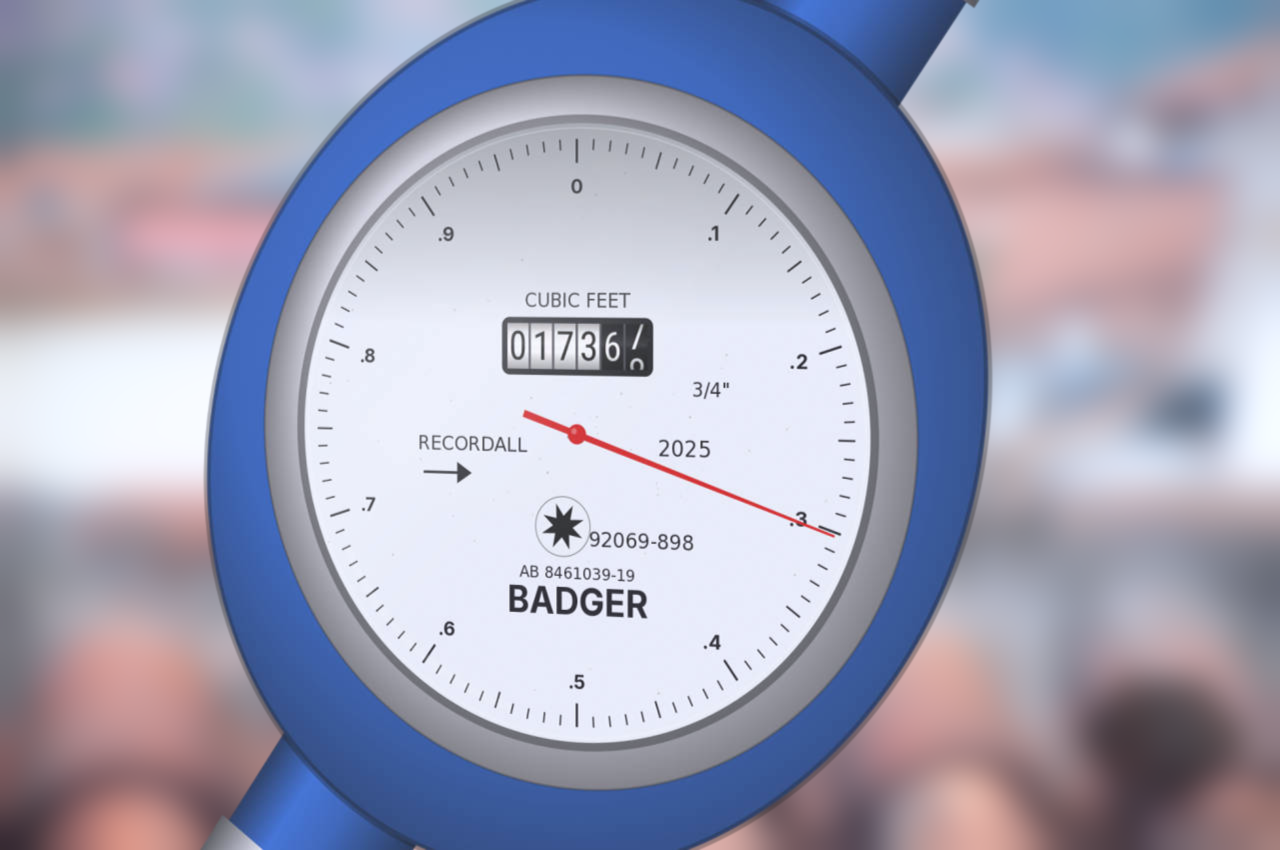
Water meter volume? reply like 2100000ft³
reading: 17367.30ft³
